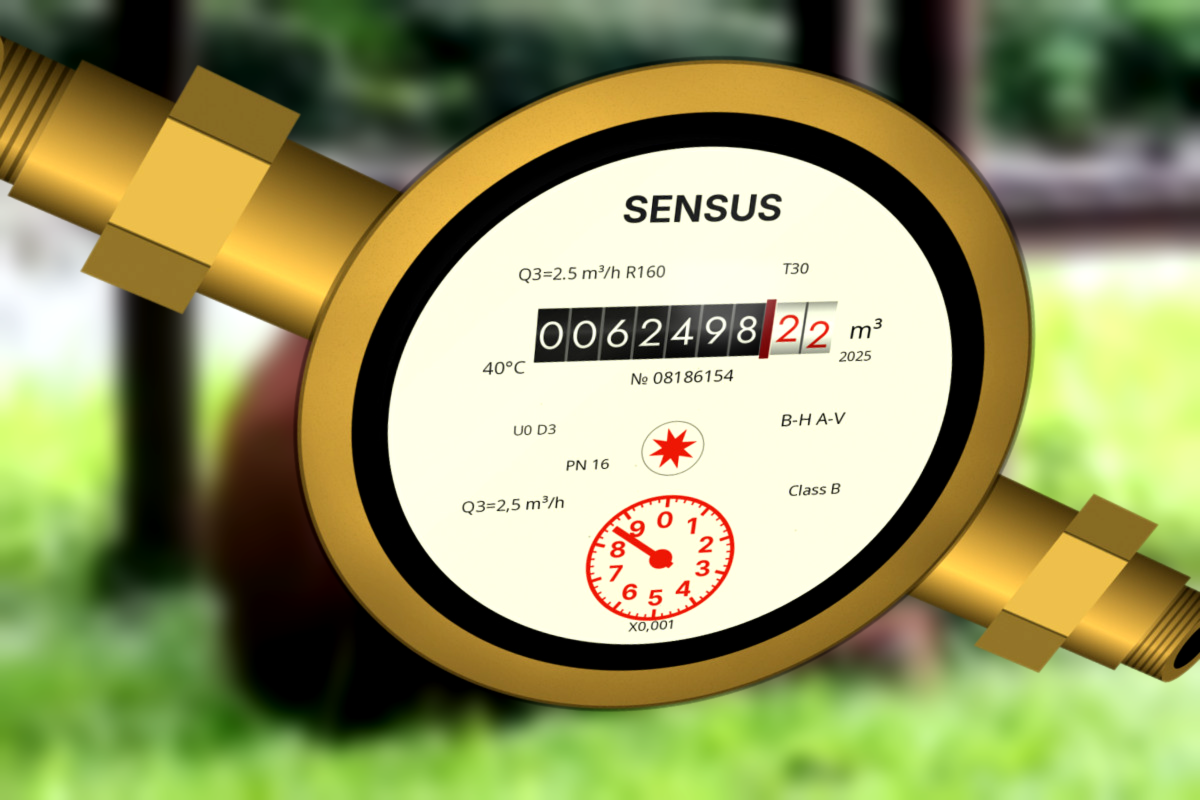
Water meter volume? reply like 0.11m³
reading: 62498.218m³
